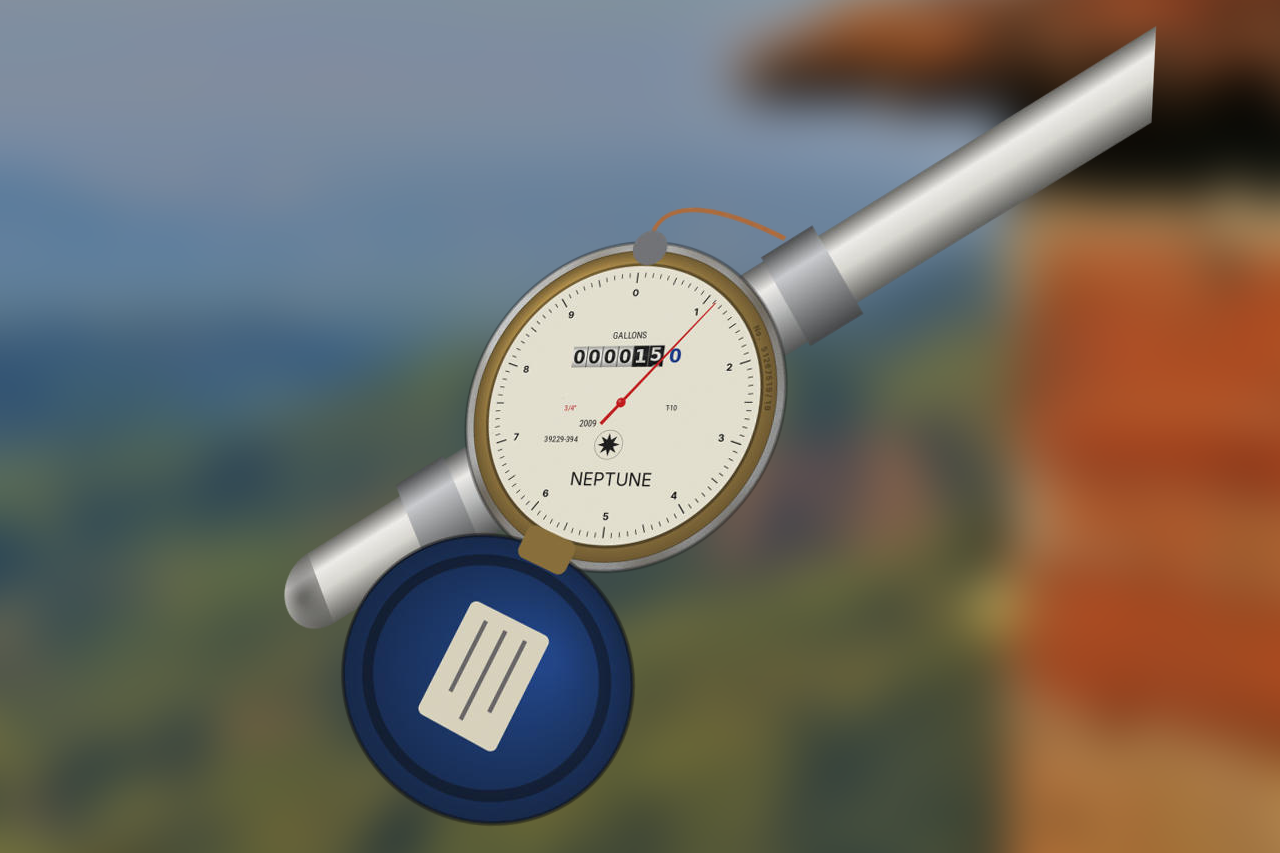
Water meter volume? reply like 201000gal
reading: 151.1gal
